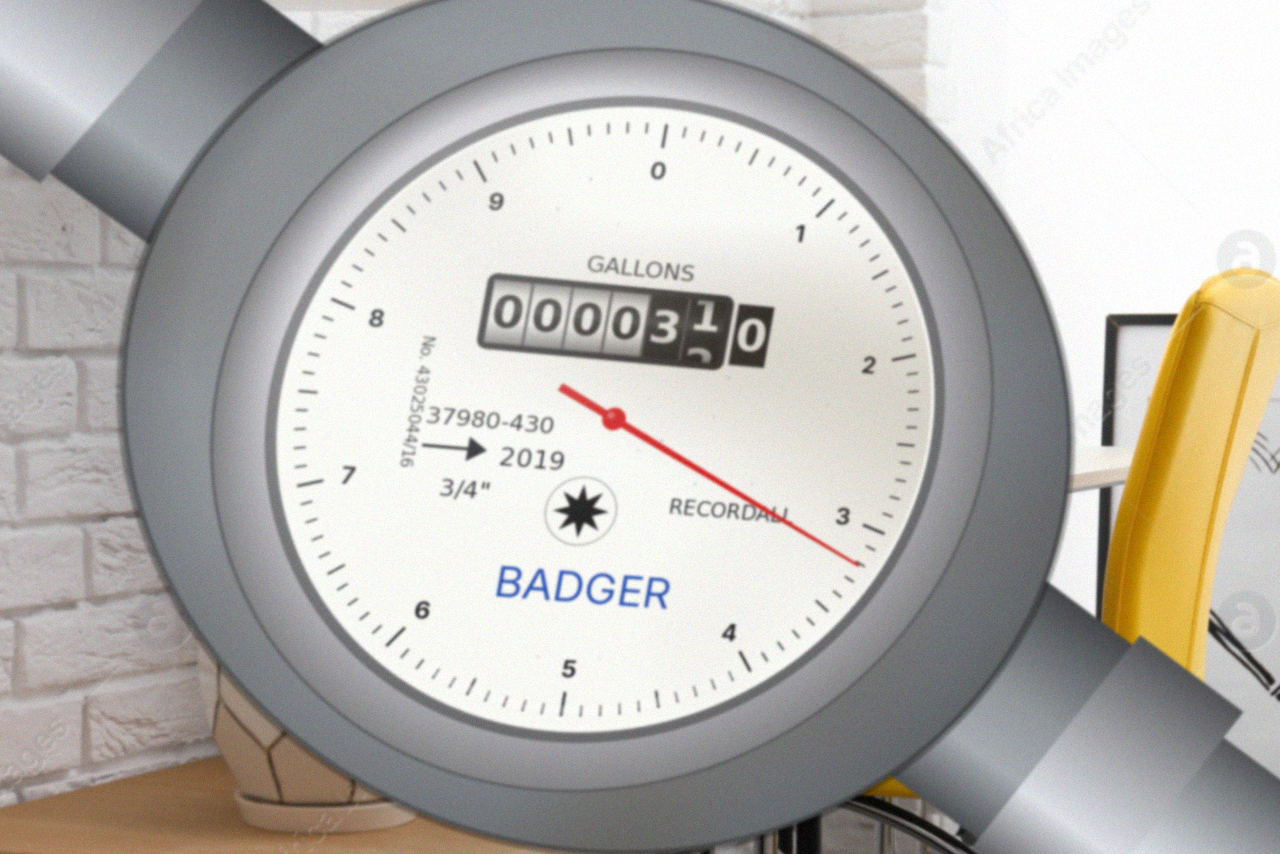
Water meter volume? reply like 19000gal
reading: 313.2gal
